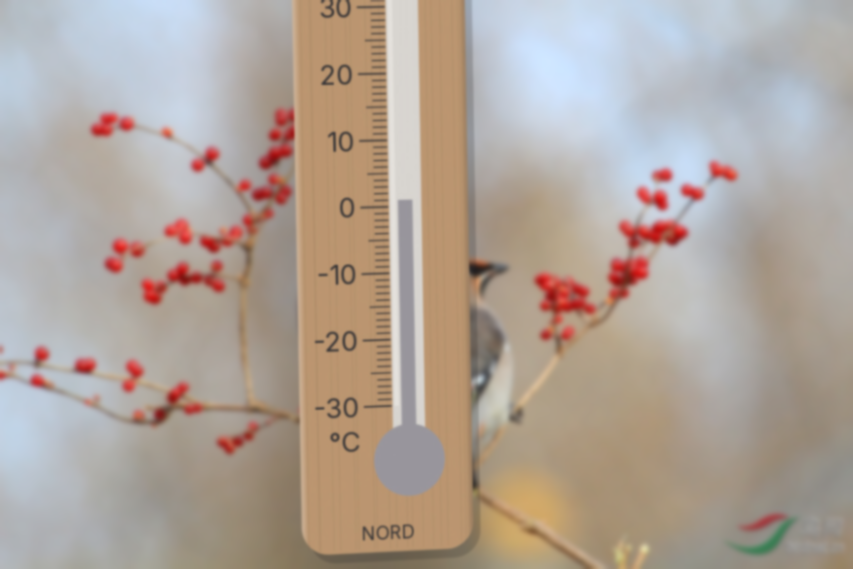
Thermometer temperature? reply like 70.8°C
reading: 1°C
